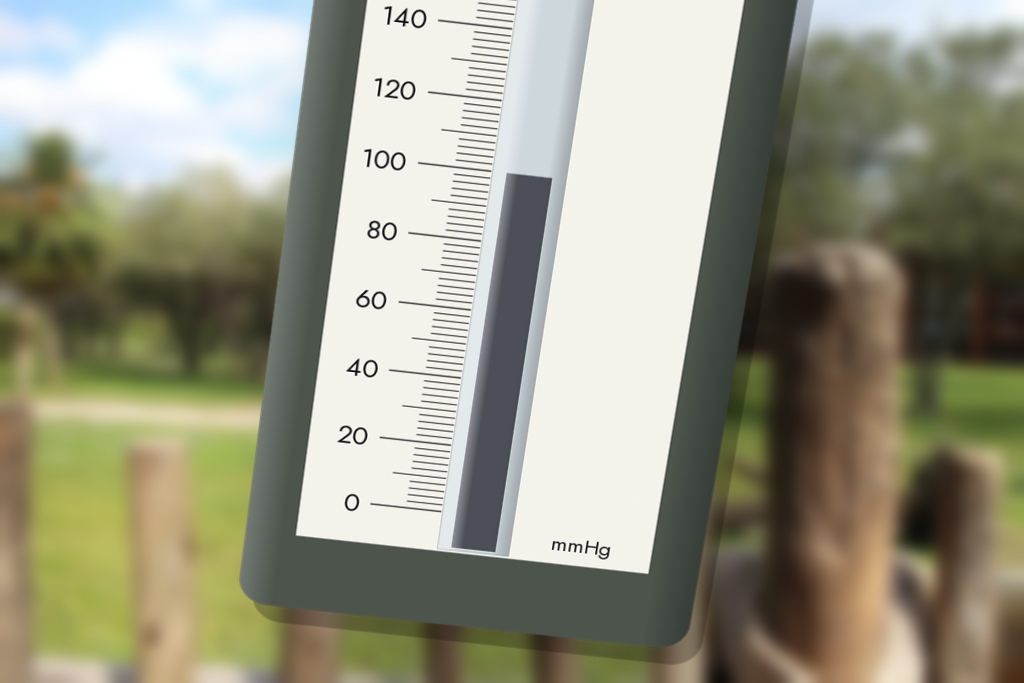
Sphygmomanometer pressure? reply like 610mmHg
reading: 100mmHg
